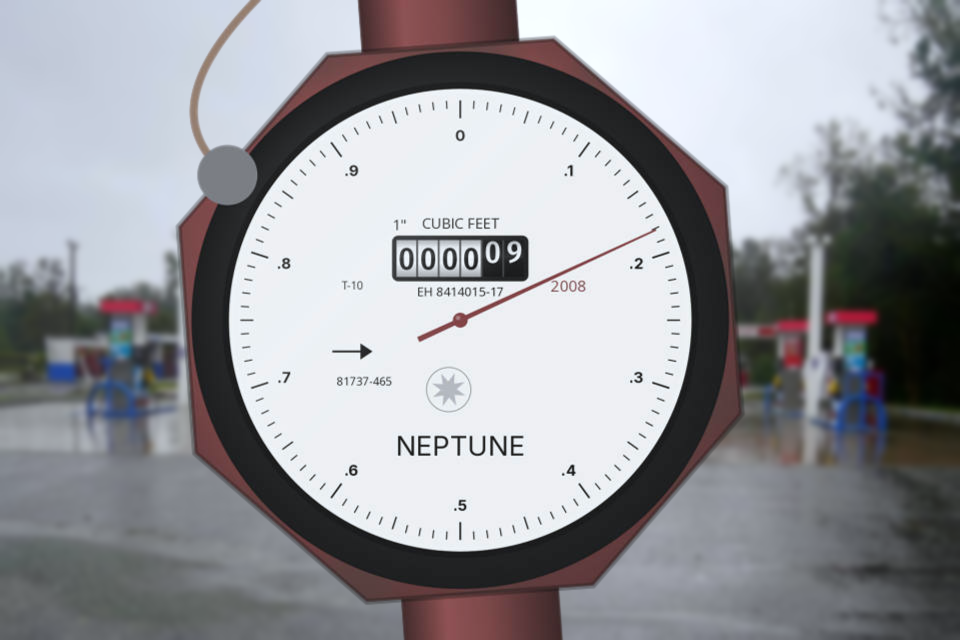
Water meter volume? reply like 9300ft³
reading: 9.18ft³
